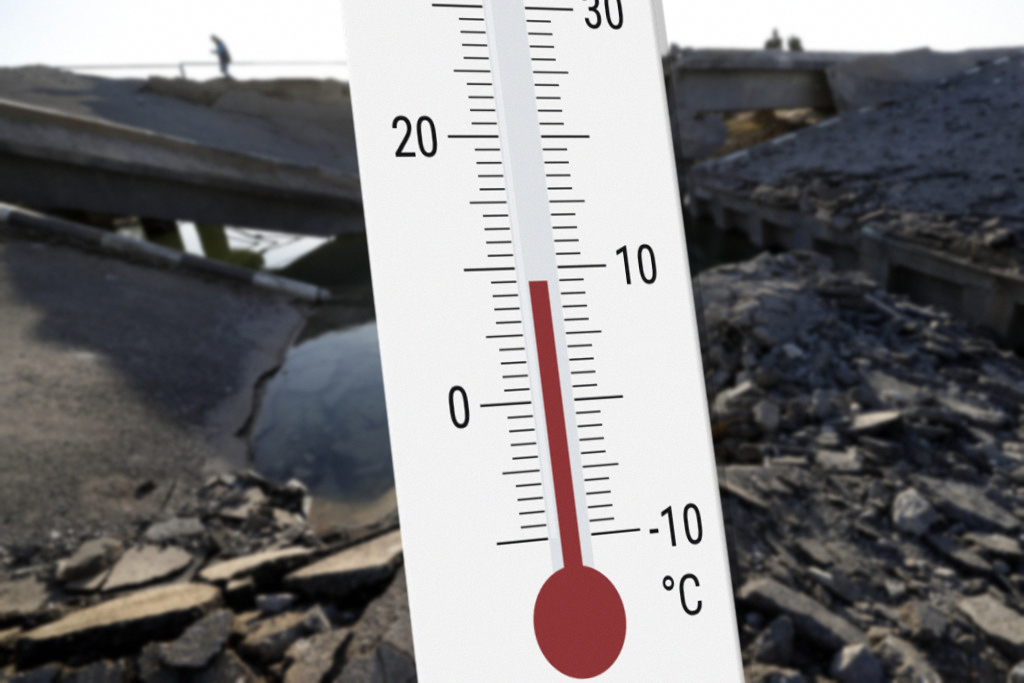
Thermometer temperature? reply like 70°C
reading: 9°C
